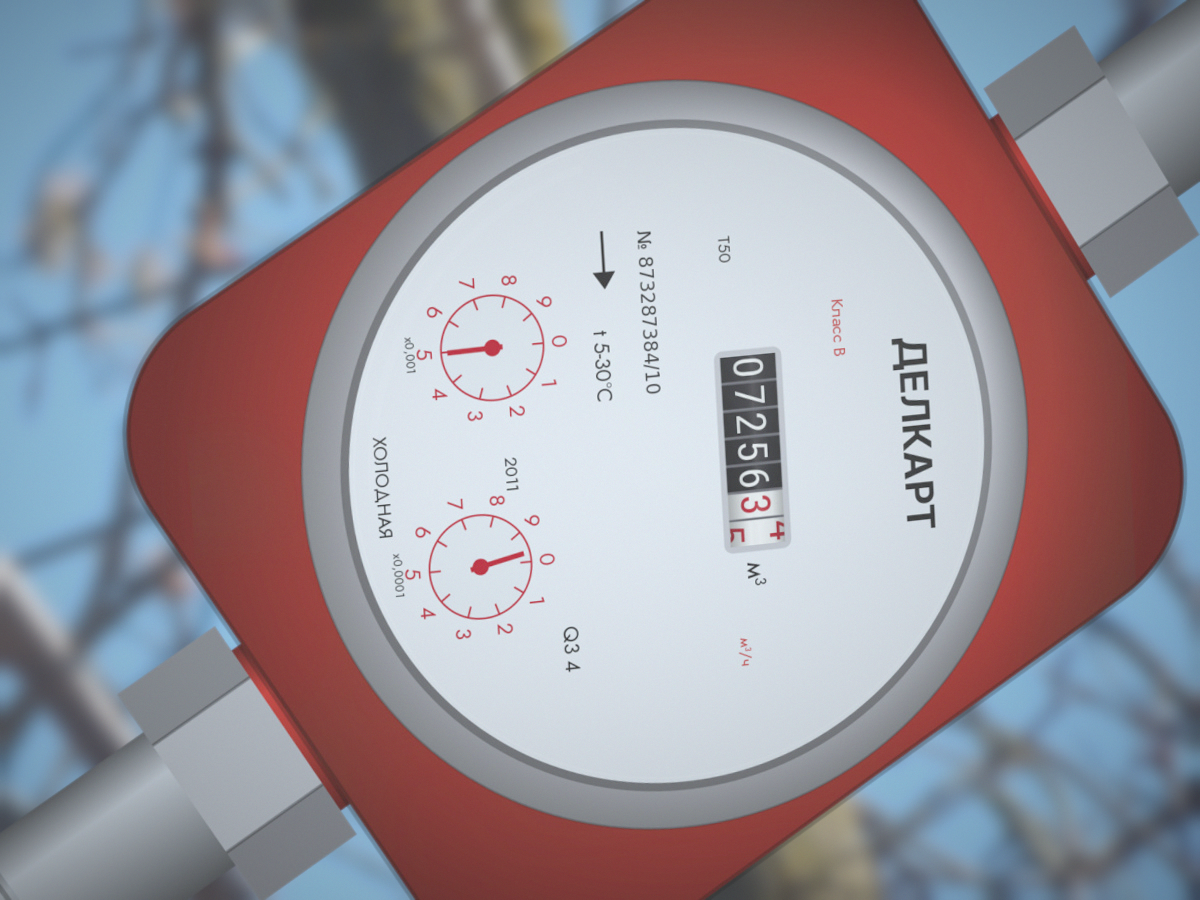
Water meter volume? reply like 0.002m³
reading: 7256.3449m³
